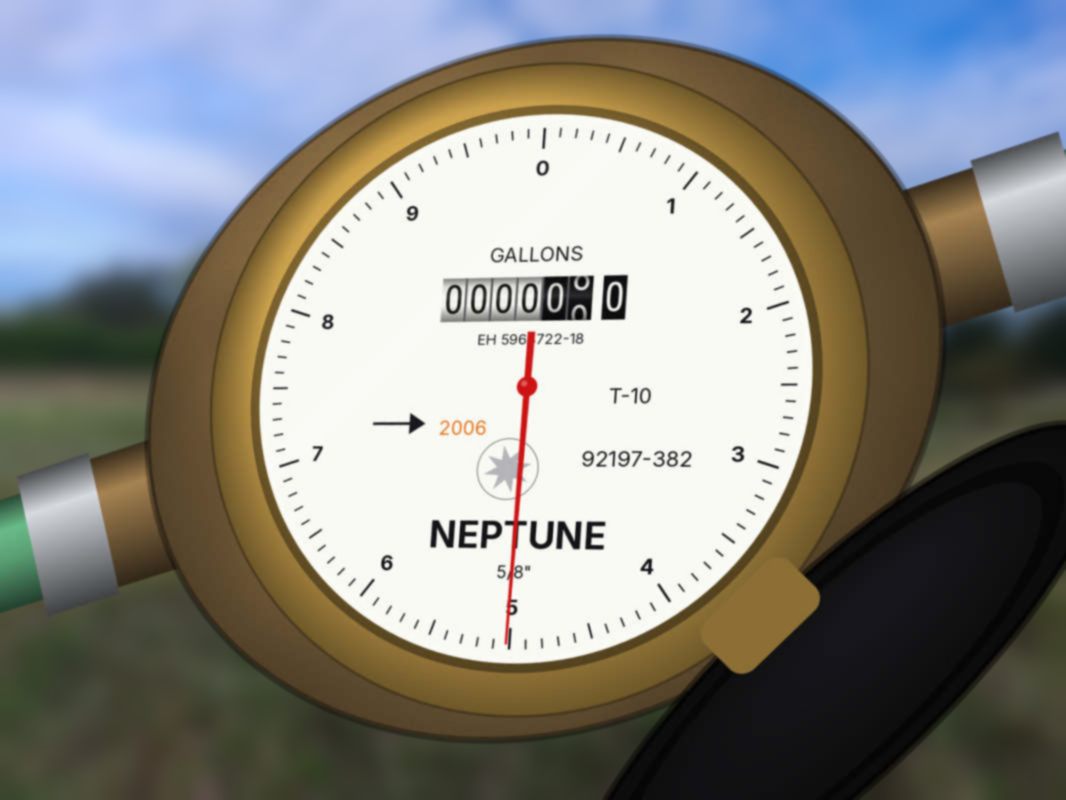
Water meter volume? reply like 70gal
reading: 85.0gal
